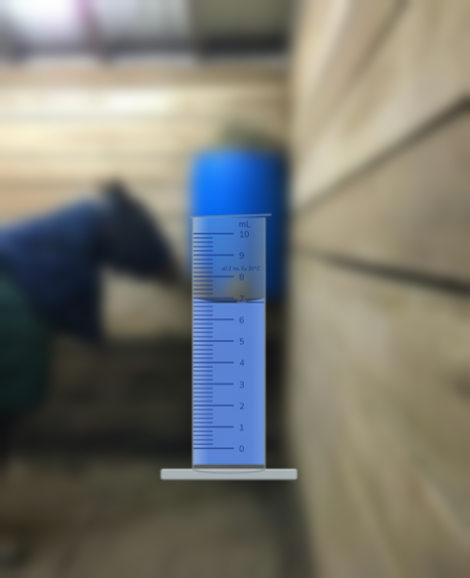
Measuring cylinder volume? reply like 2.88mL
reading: 6.8mL
